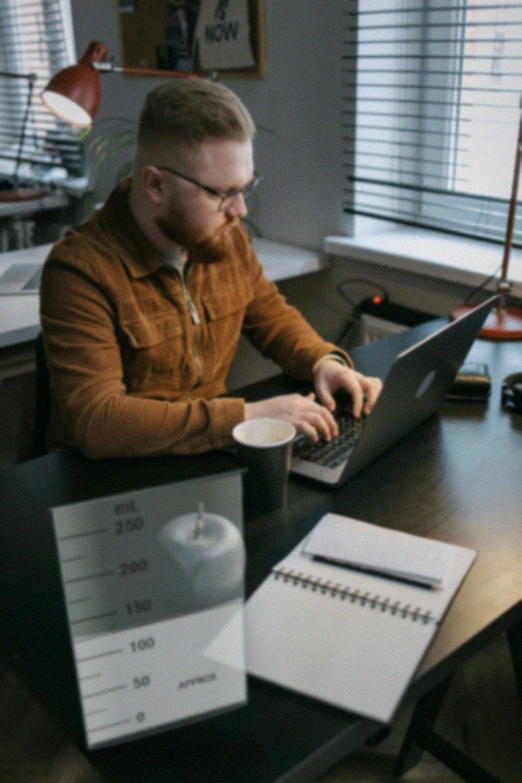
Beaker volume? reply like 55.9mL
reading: 125mL
